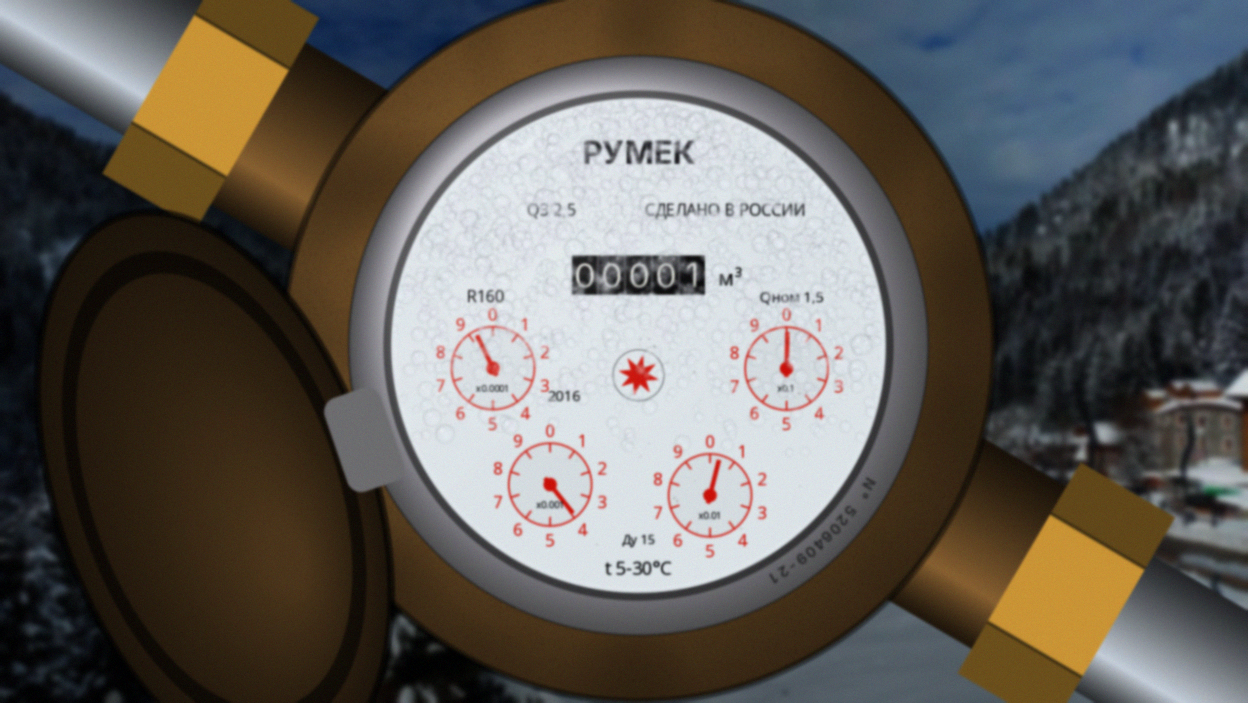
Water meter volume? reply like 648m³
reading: 1.0039m³
